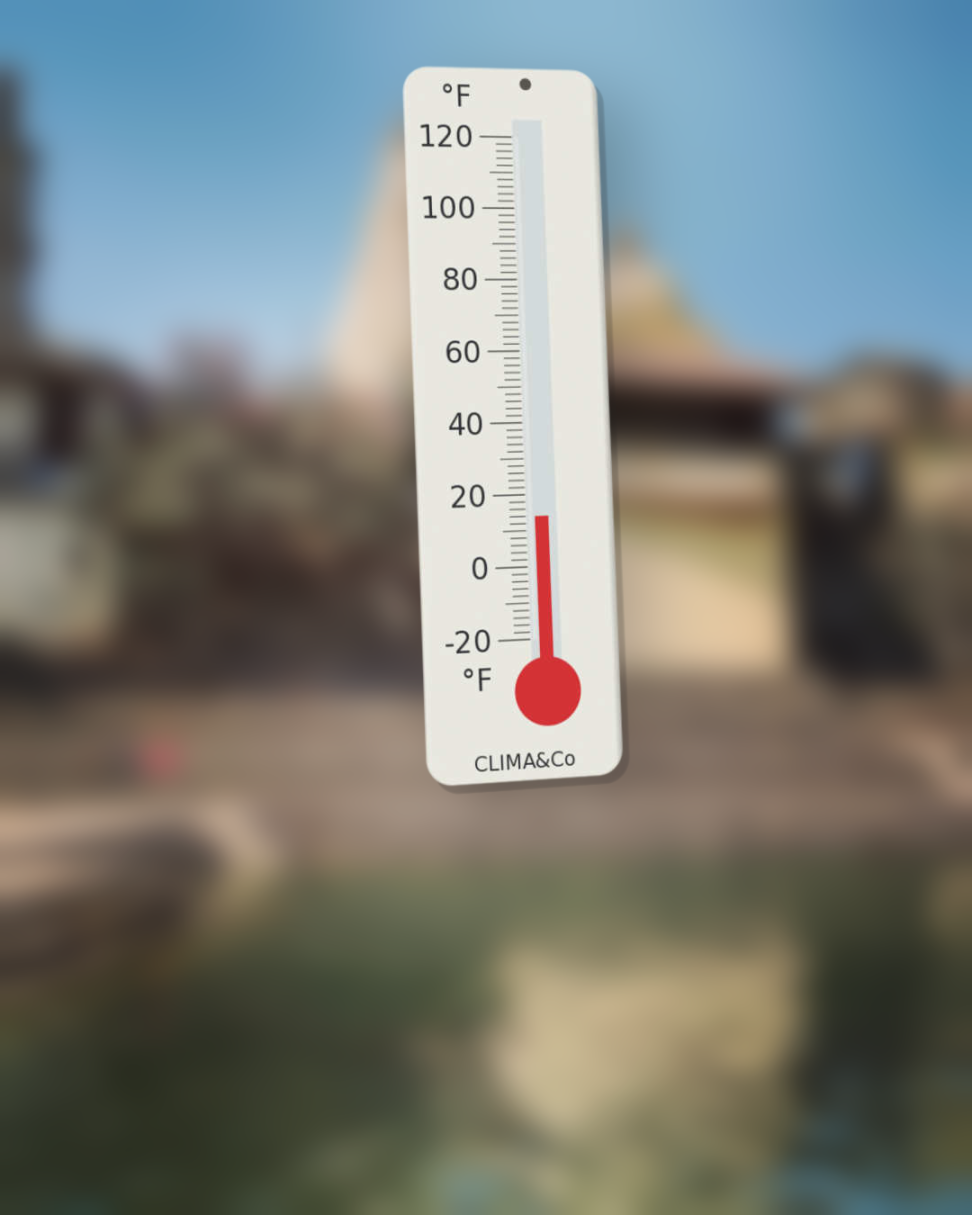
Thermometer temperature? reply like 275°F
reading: 14°F
